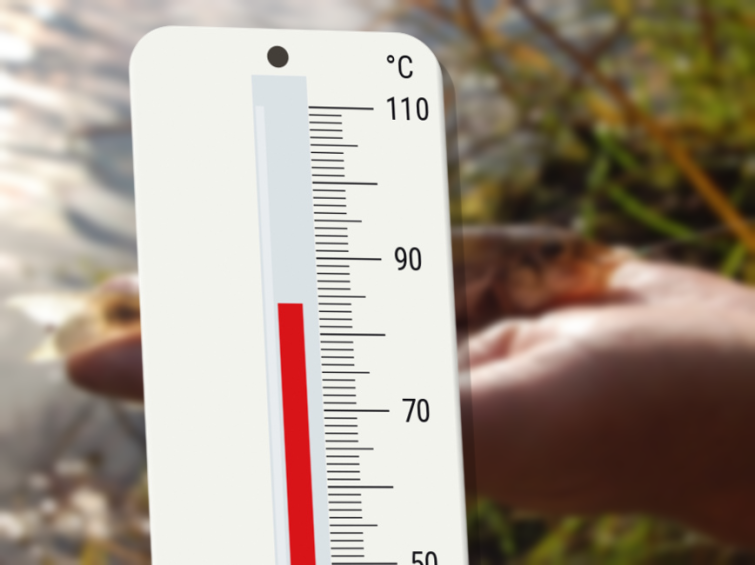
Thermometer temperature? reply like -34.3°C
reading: 84°C
